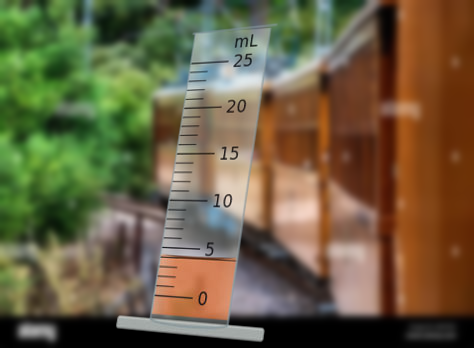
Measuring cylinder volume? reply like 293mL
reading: 4mL
